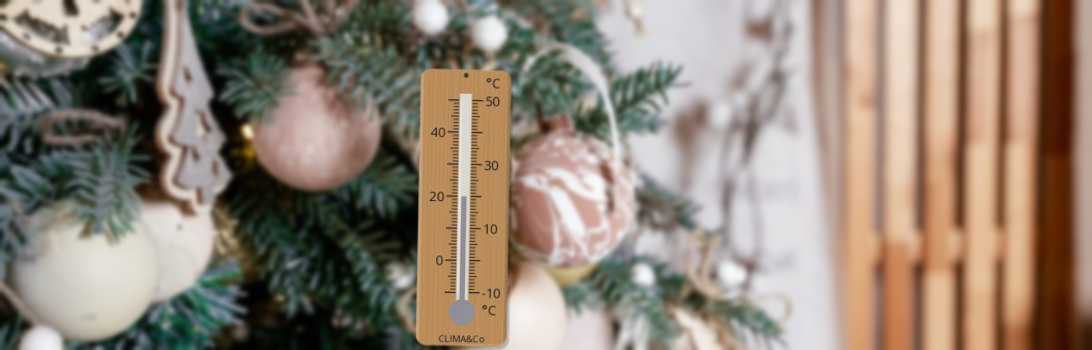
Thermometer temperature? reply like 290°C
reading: 20°C
